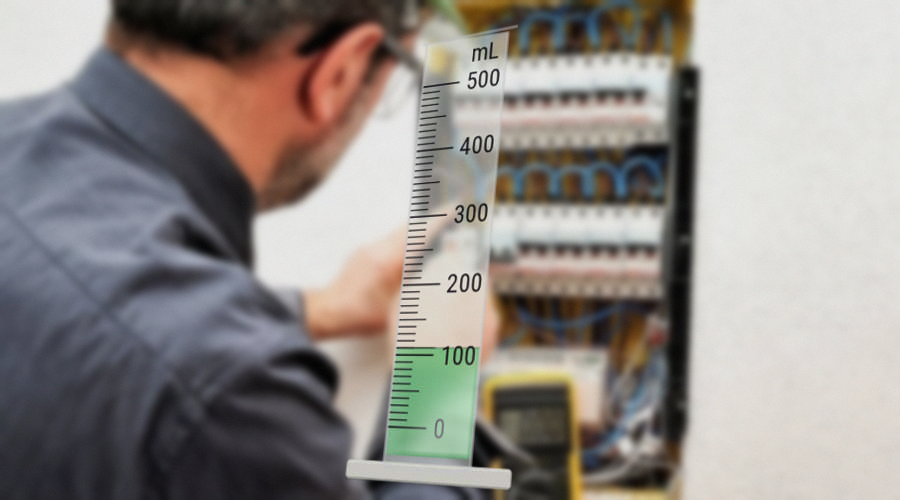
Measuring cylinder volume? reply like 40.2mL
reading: 110mL
